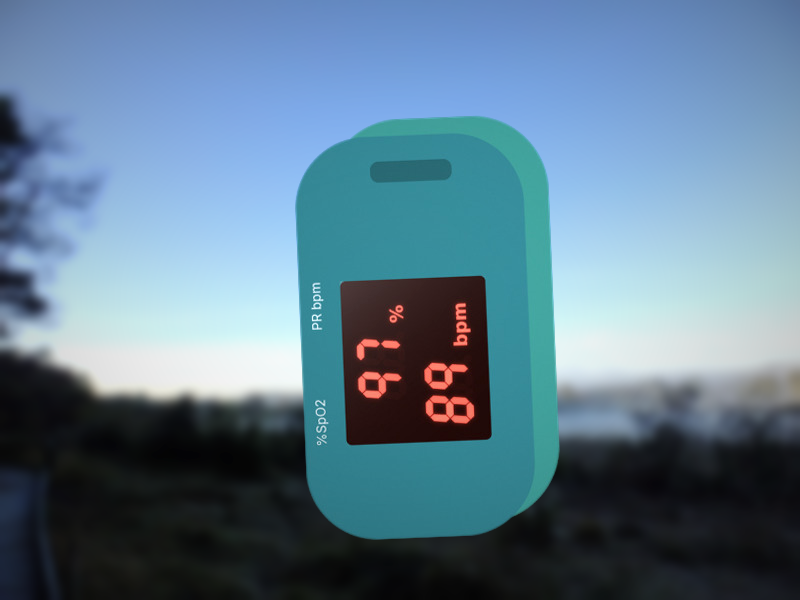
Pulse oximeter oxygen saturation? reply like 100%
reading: 97%
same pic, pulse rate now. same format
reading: 89bpm
